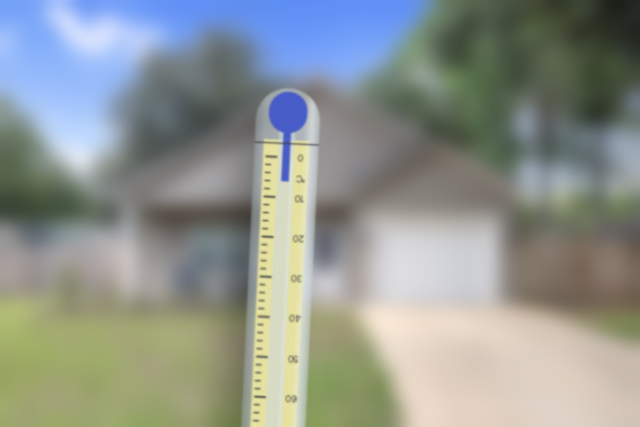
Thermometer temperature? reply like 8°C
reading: 6°C
